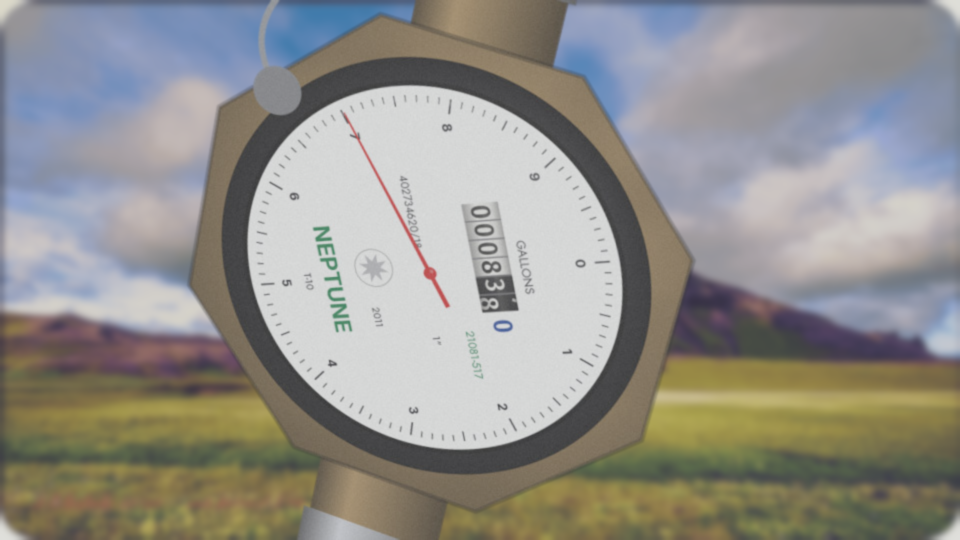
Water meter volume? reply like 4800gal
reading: 8377.0gal
